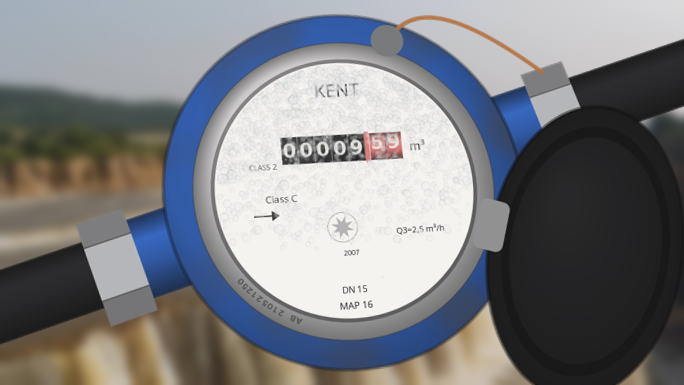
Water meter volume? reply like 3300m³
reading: 9.59m³
